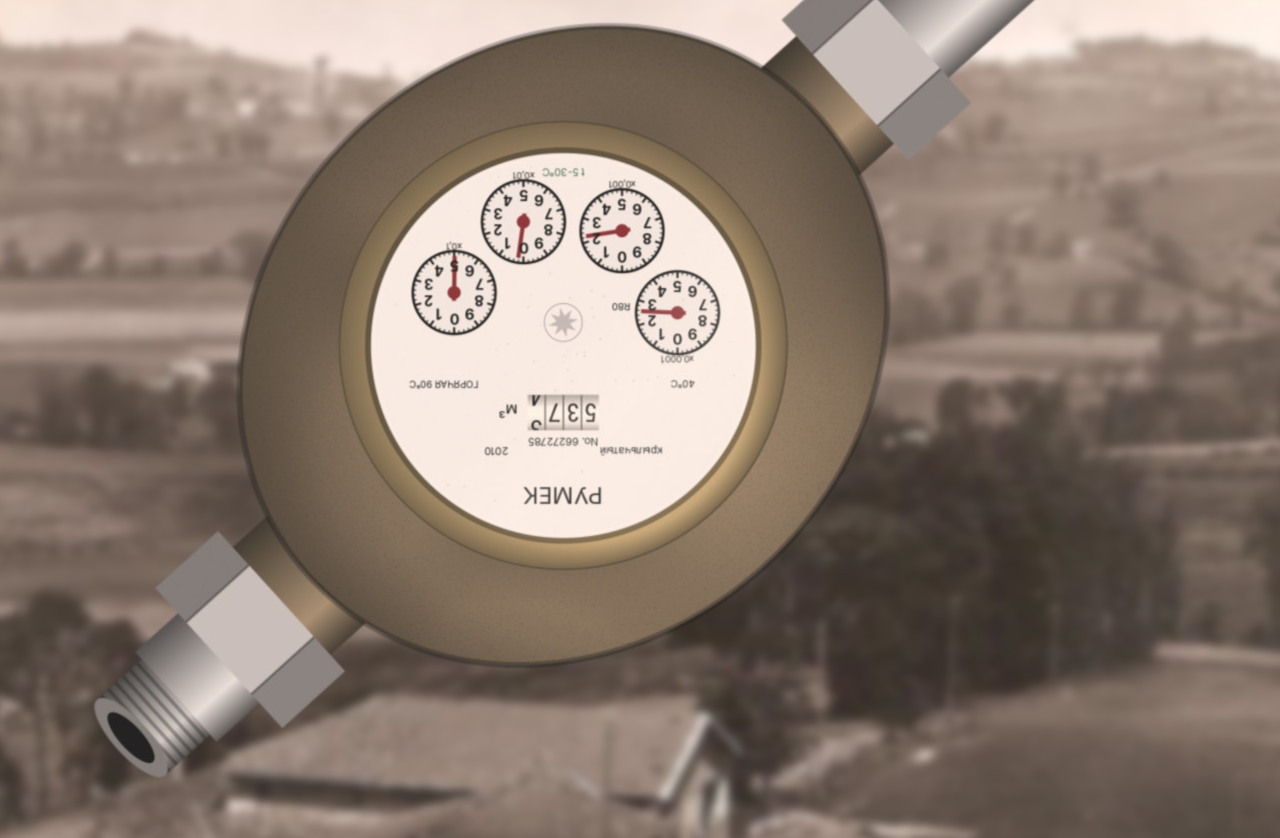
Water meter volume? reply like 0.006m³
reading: 5373.5022m³
